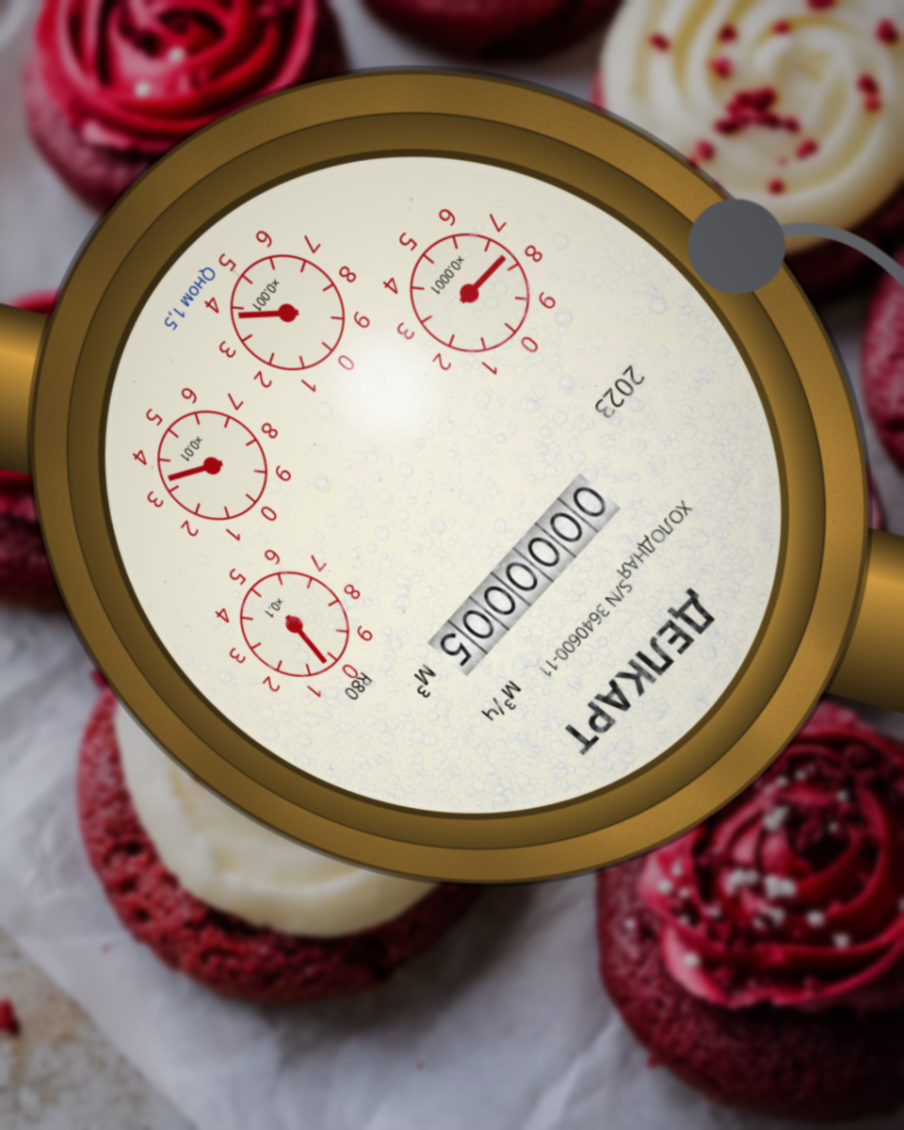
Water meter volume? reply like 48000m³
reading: 5.0337m³
